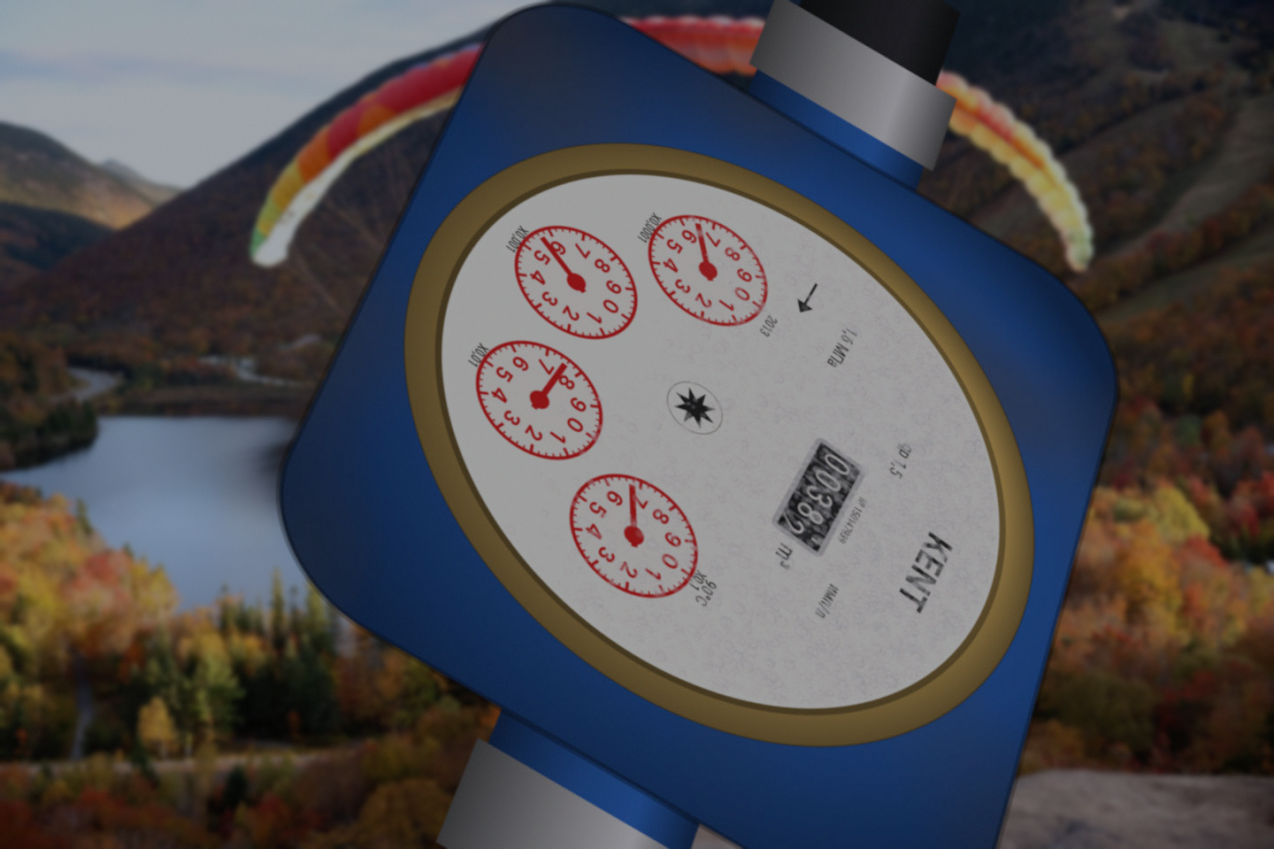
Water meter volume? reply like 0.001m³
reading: 381.6756m³
